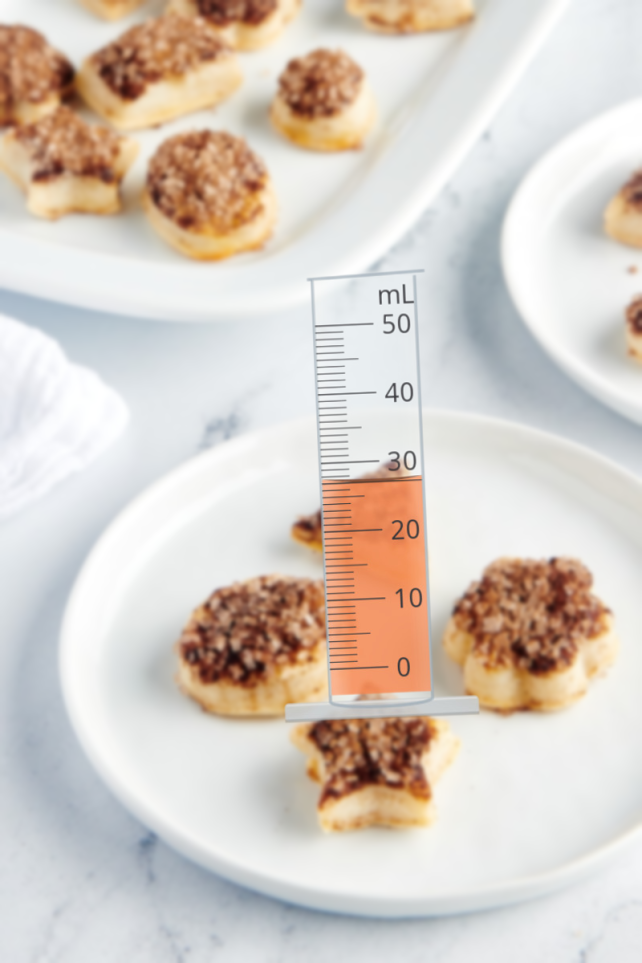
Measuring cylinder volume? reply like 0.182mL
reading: 27mL
